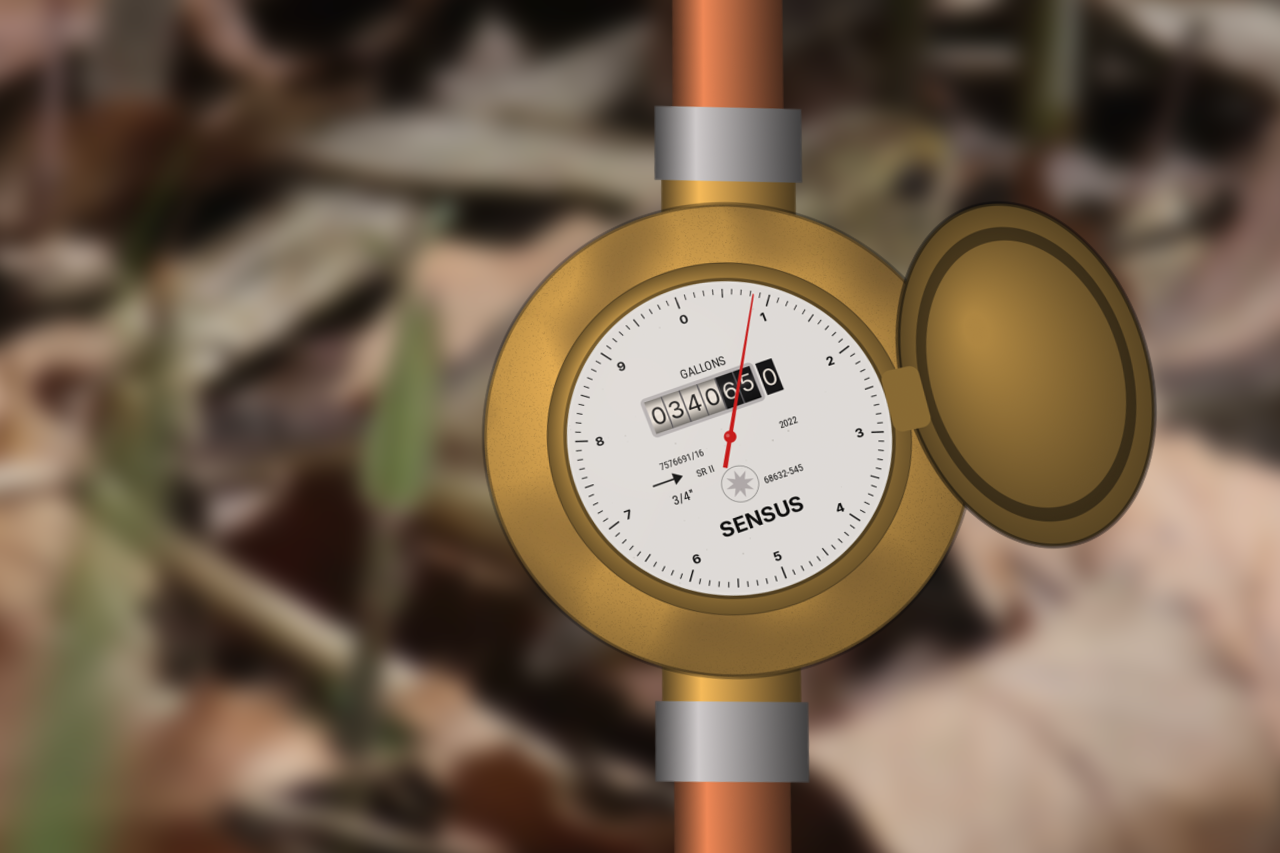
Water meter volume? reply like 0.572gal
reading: 340650.8gal
